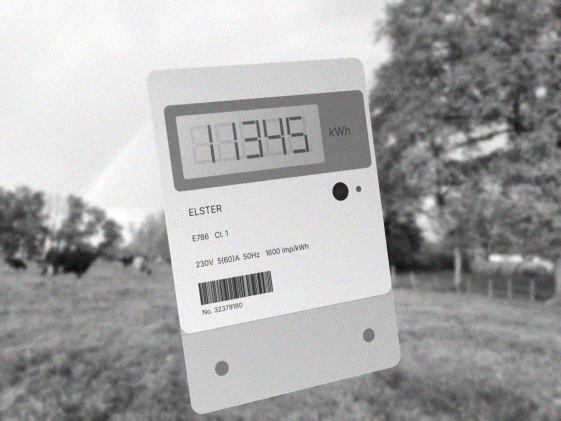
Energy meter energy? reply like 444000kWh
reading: 11345kWh
